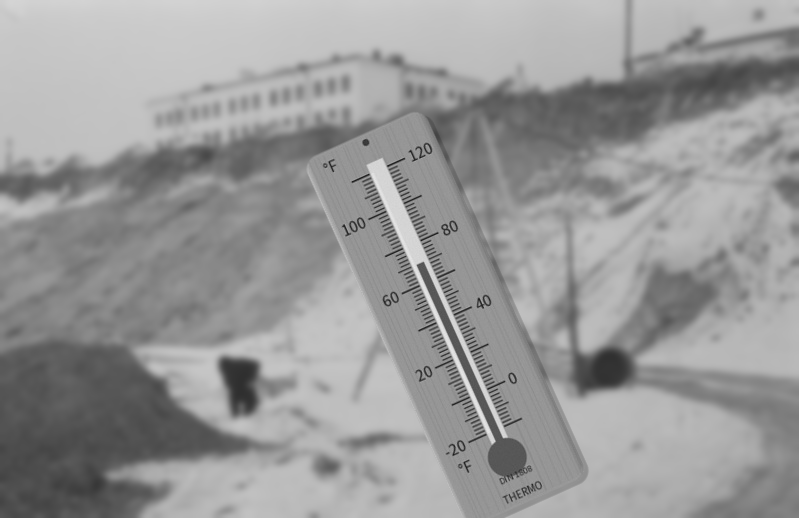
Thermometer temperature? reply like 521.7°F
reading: 70°F
